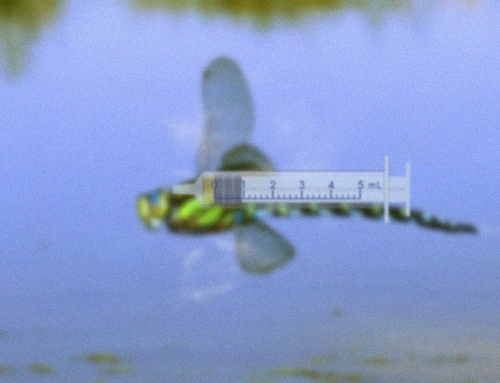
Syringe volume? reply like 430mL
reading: 0mL
